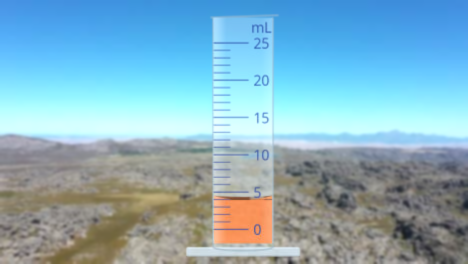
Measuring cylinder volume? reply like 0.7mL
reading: 4mL
